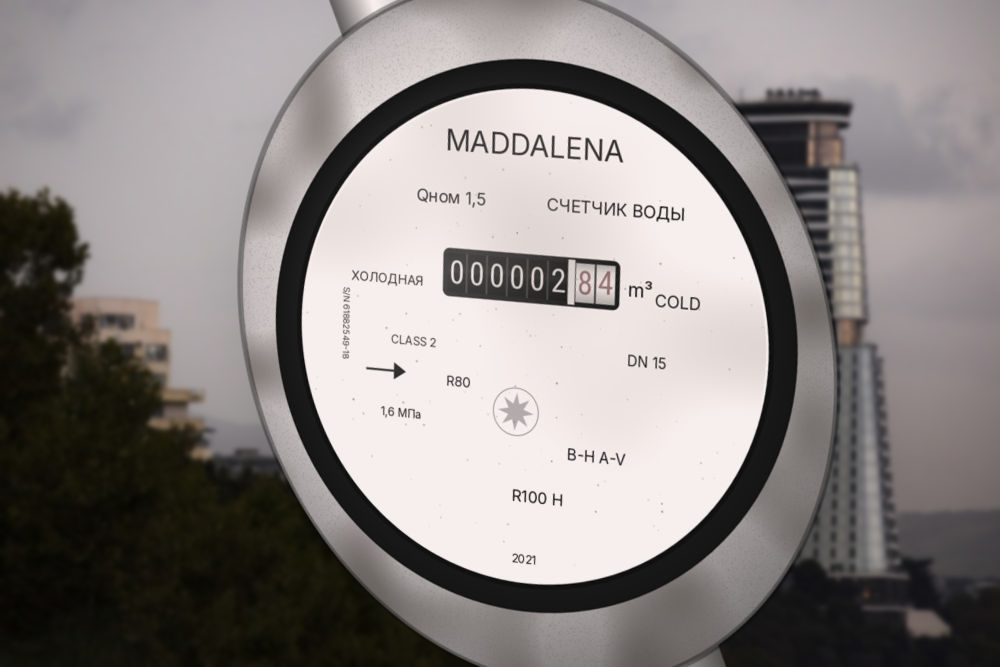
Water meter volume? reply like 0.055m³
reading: 2.84m³
